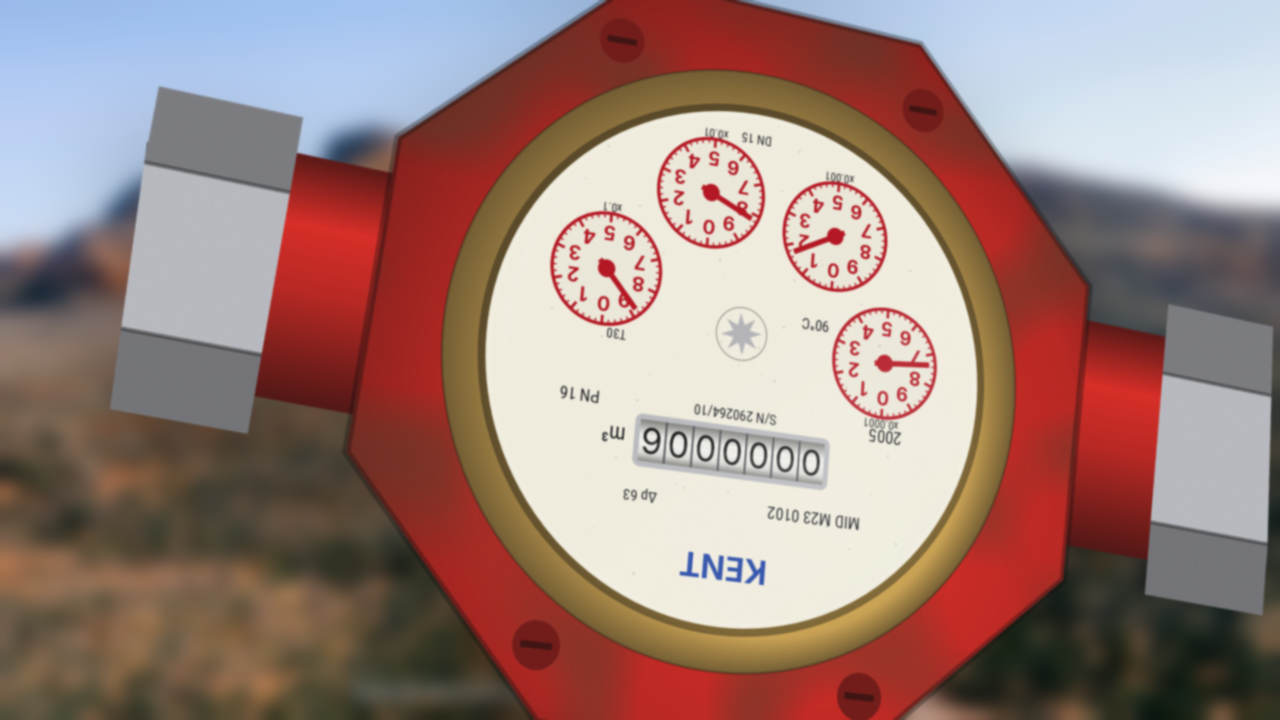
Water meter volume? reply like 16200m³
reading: 6.8817m³
